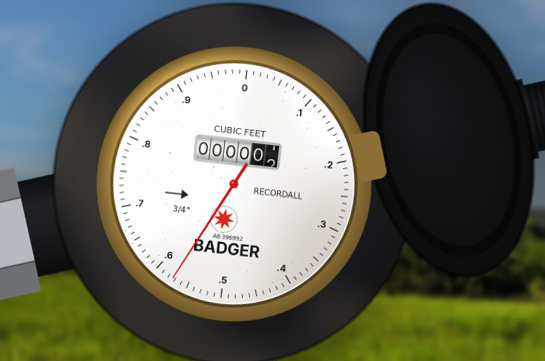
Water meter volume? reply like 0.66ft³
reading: 1.57ft³
